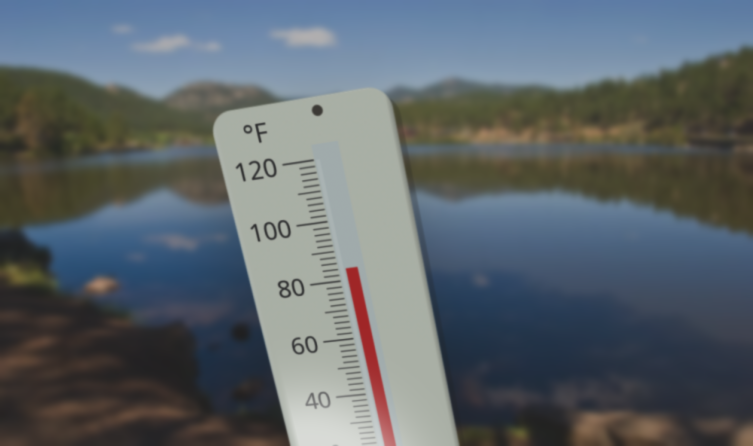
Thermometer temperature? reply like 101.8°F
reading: 84°F
